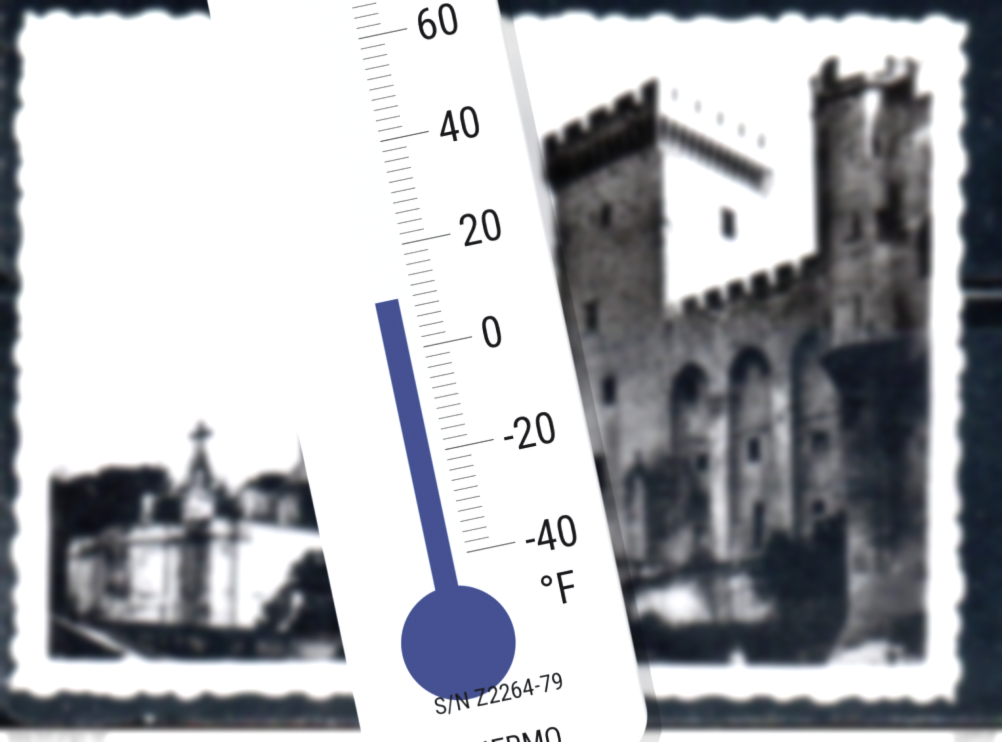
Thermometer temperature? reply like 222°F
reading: 10°F
